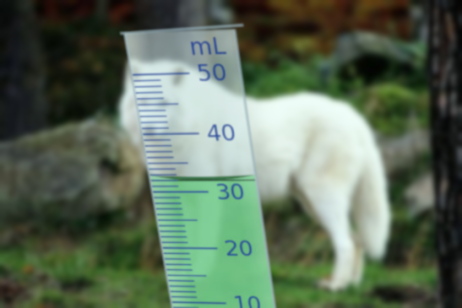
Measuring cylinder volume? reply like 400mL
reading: 32mL
